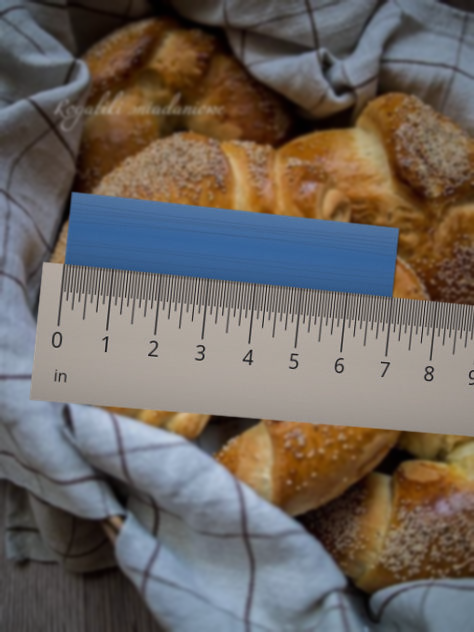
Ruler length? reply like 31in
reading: 7in
